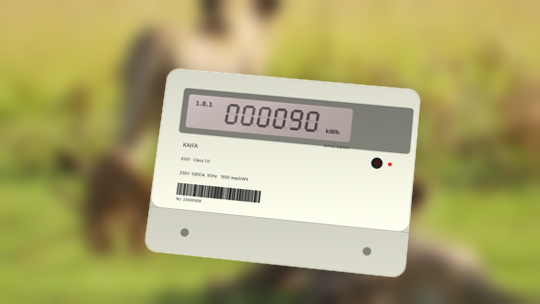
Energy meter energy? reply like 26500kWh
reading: 90kWh
